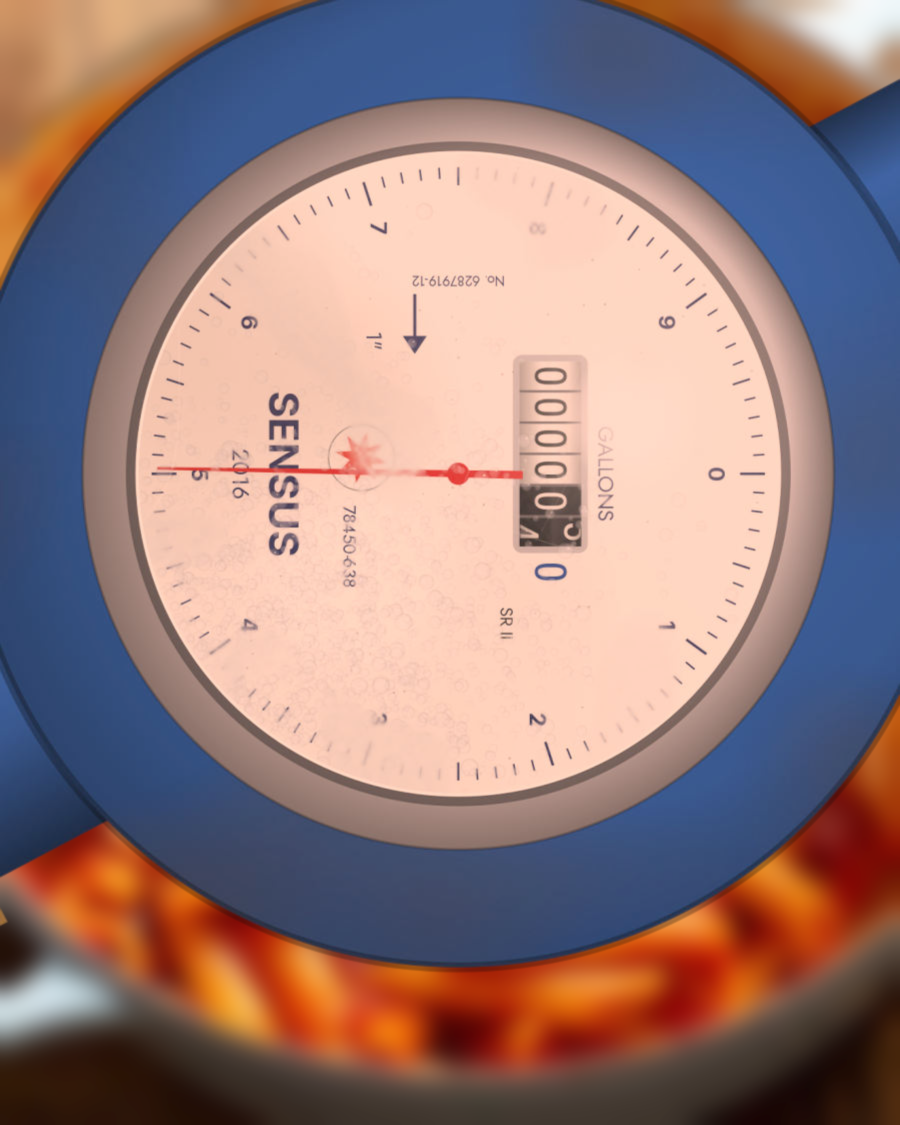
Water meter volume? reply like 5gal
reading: 35.0gal
